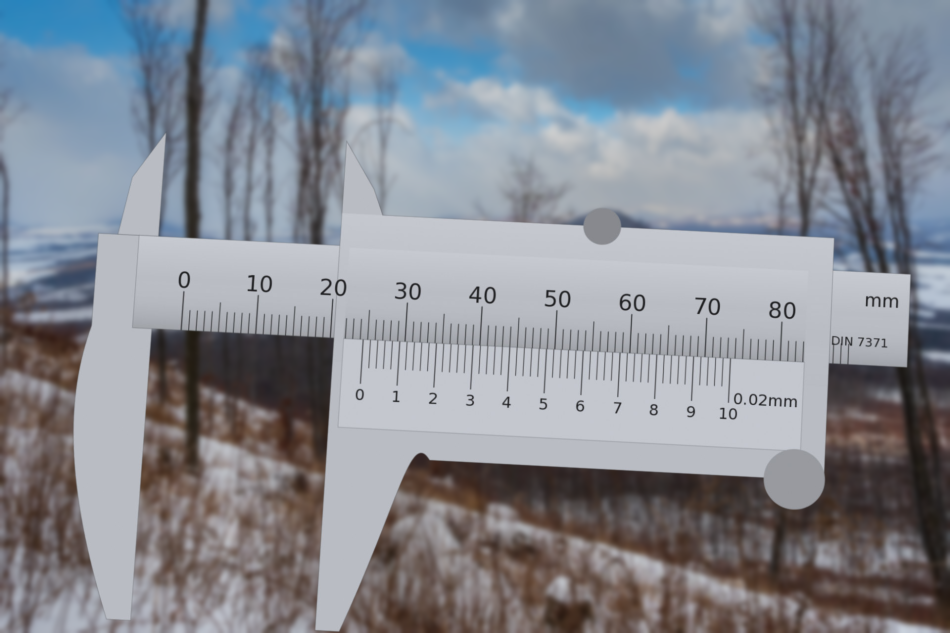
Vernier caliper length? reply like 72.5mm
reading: 24.4mm
